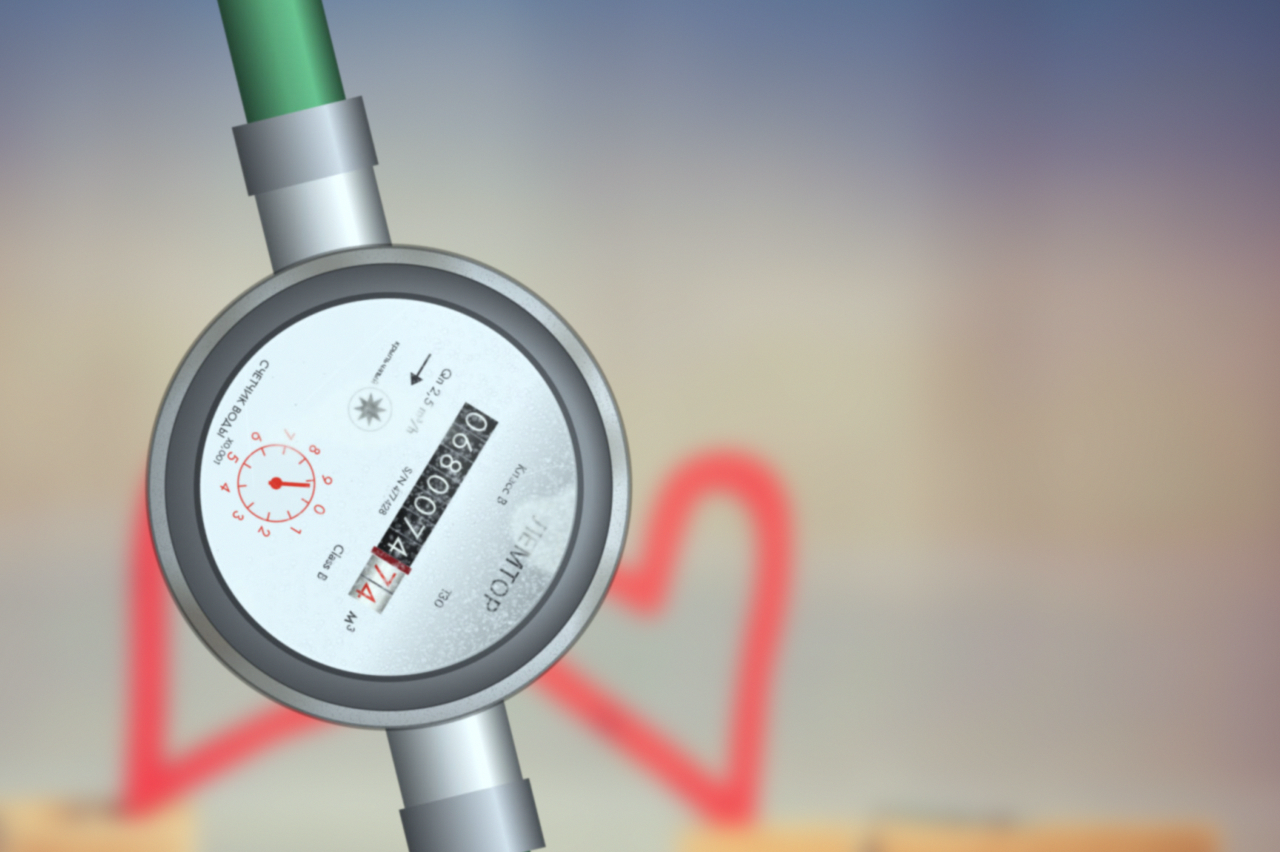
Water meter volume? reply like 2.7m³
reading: 680074.739m³
